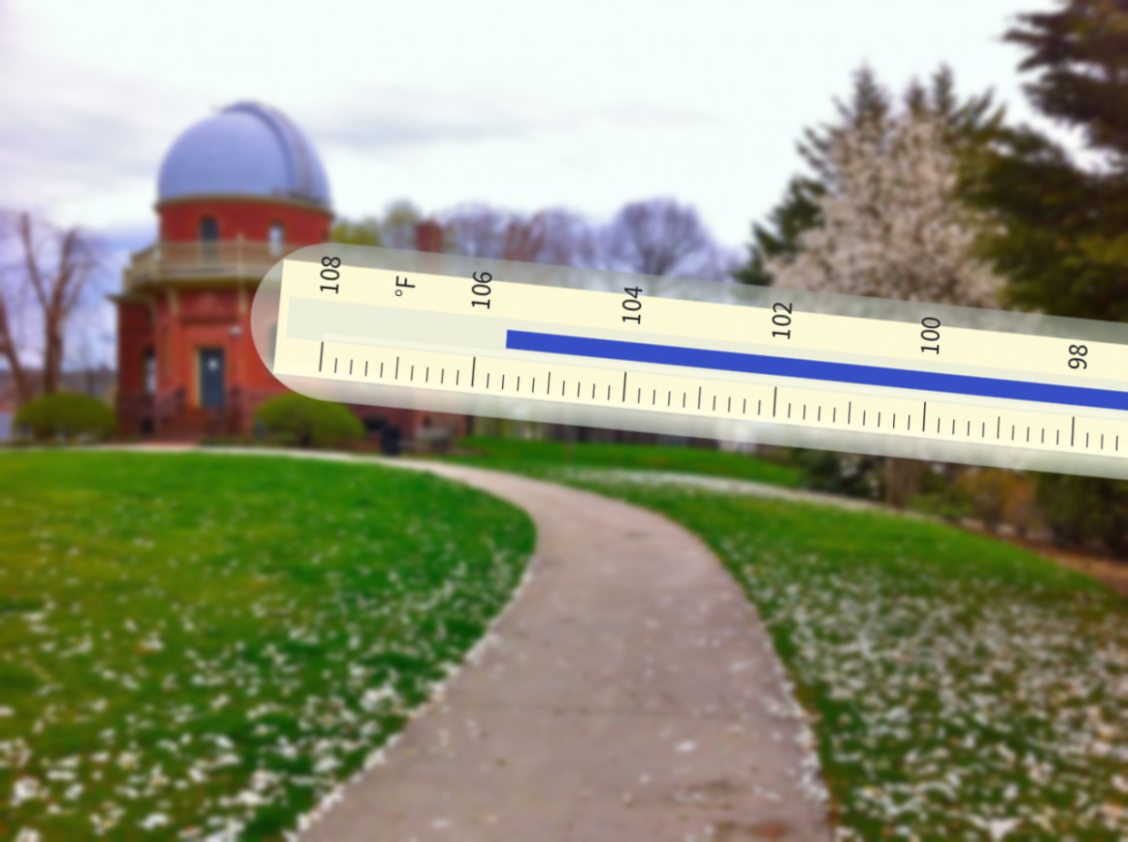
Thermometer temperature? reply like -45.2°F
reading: 105.6°F
